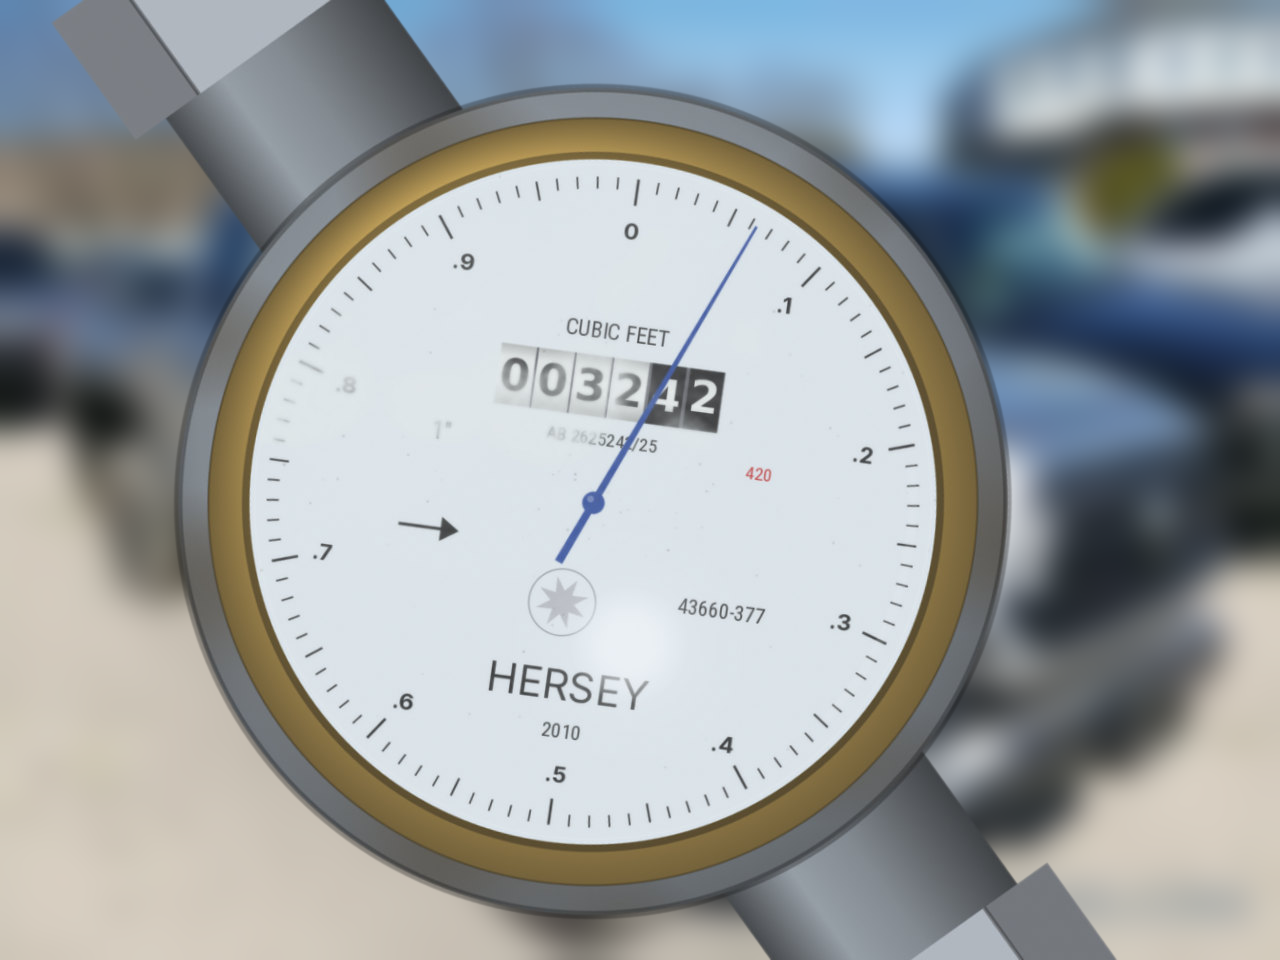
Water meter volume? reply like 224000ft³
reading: 3242.06ft³
